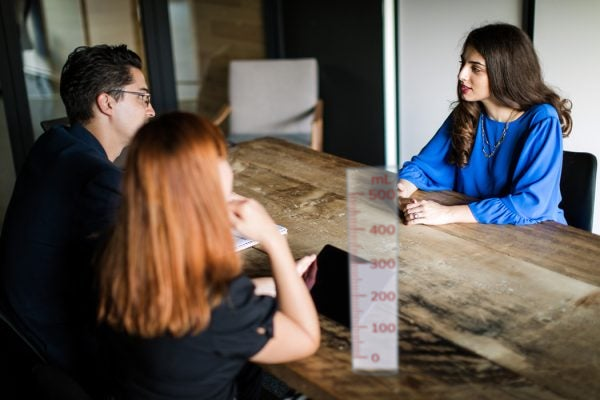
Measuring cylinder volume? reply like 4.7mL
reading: 300mL
